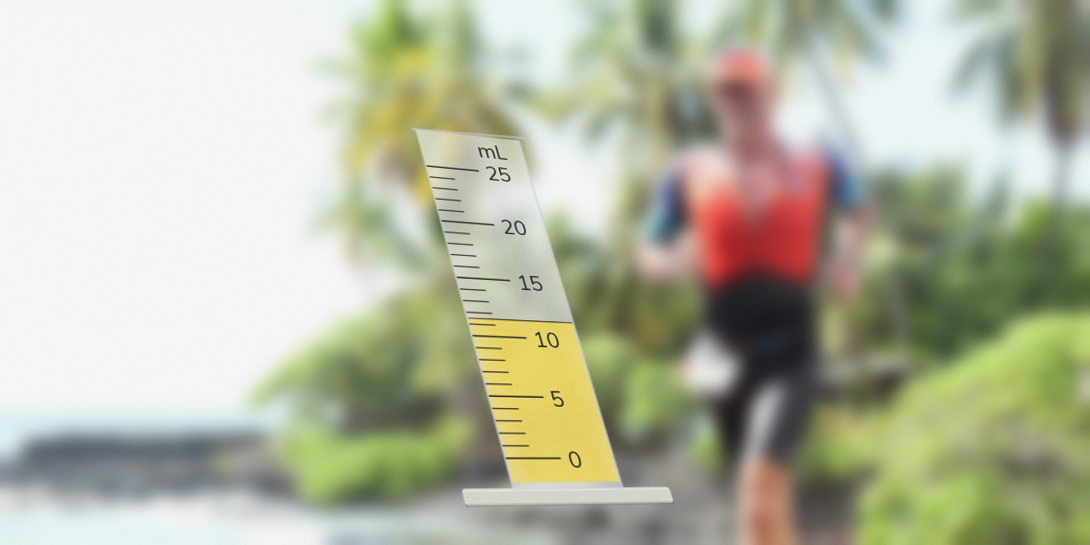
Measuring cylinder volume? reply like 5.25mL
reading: 11.5mL
